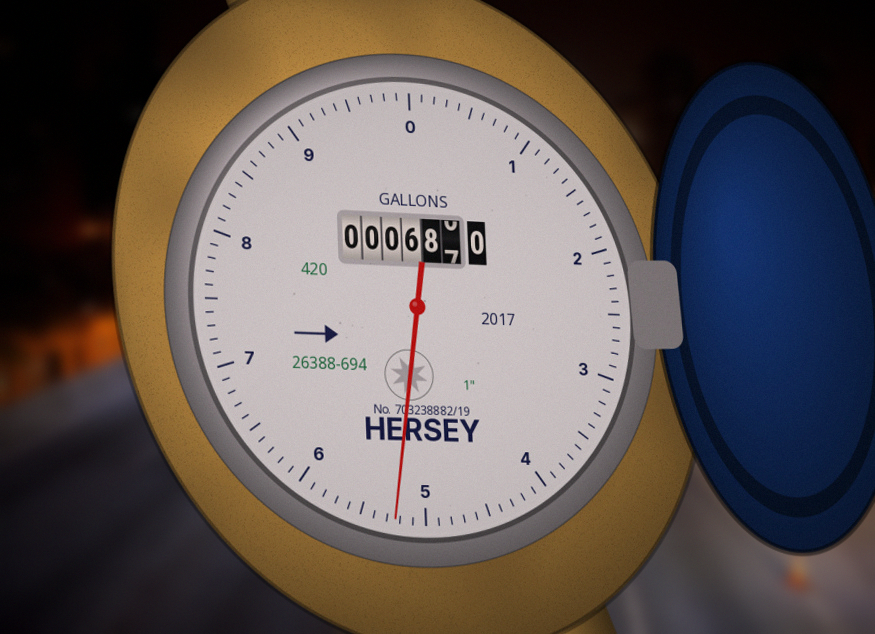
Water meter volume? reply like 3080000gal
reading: 6865.2gal
